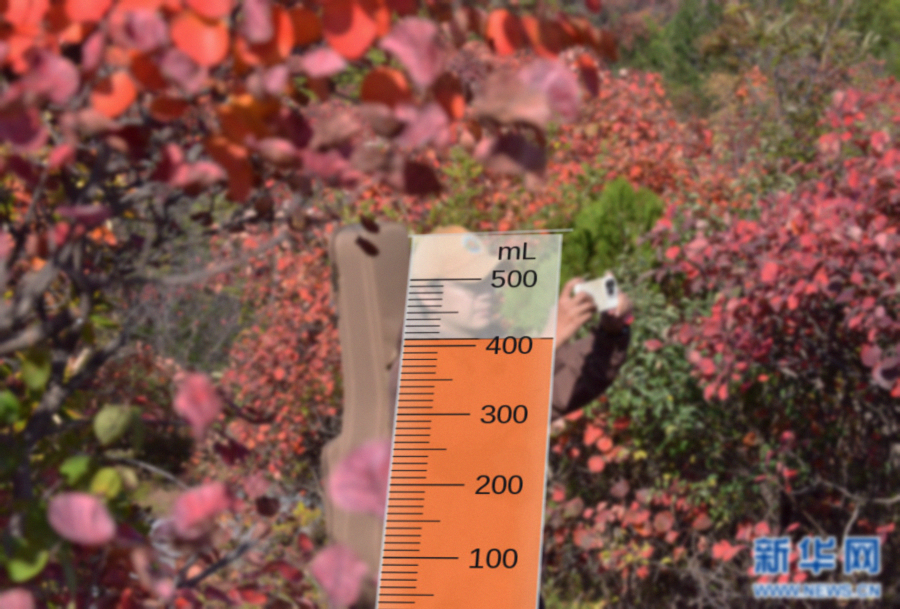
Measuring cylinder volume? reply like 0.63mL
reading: 410mL
